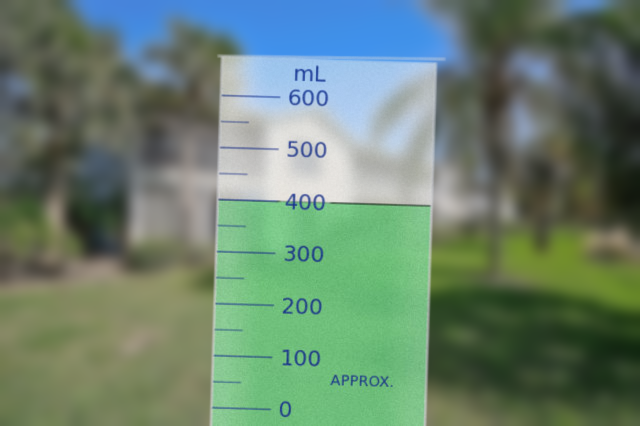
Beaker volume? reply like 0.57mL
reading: 400mL
